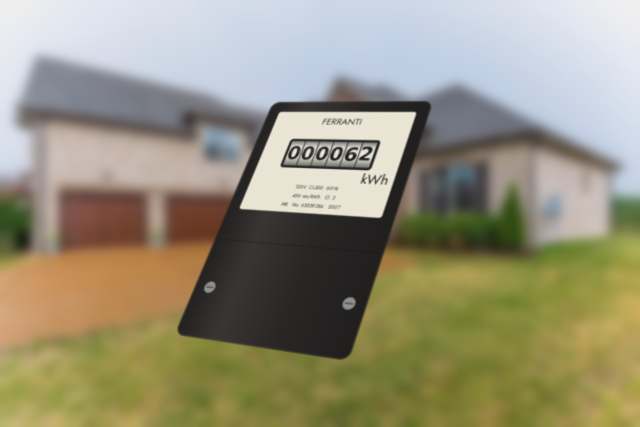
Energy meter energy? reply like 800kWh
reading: 62kWh
